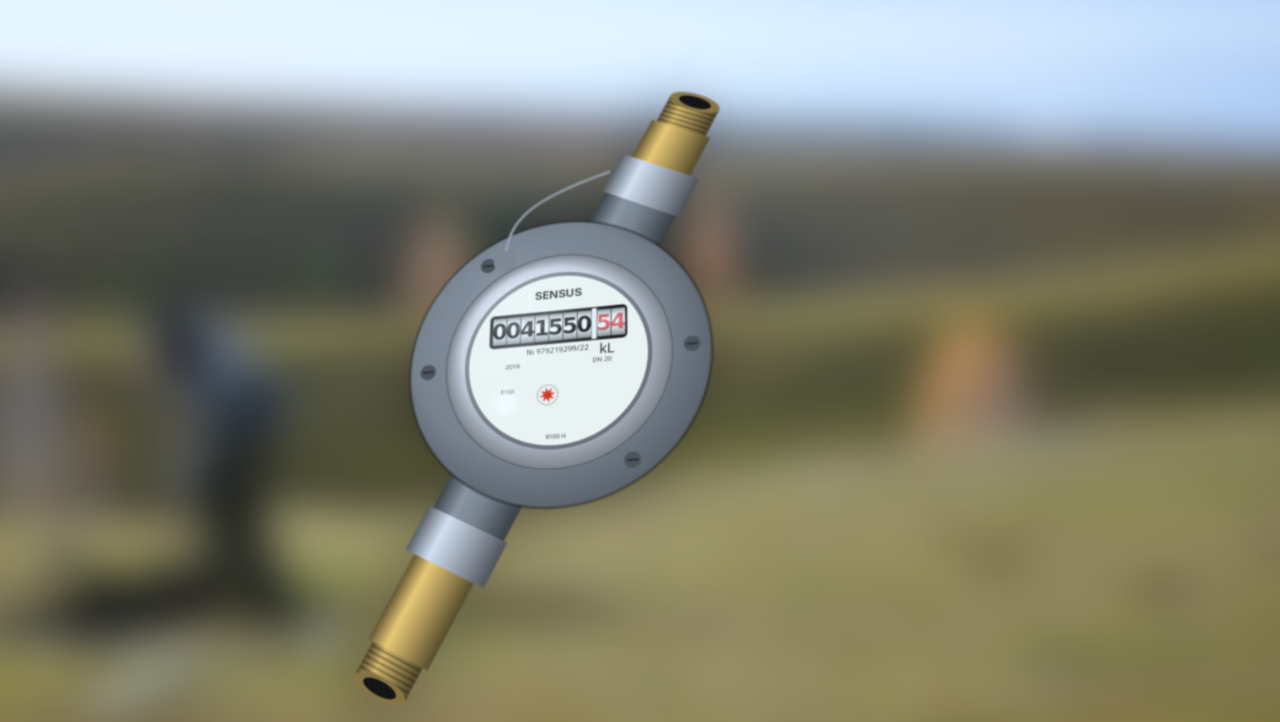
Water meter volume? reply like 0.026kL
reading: 41550.54kL
